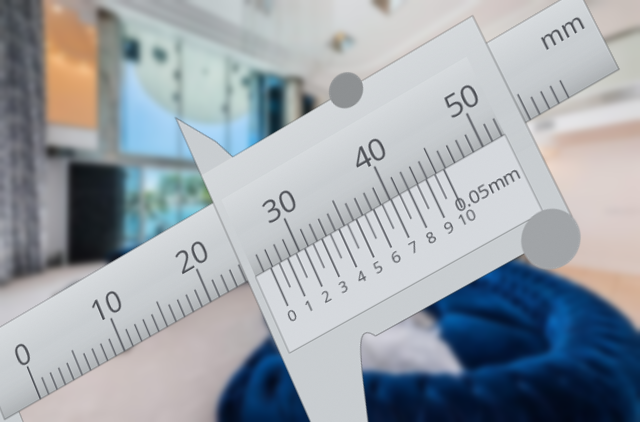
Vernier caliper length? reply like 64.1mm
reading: 26.8mm
